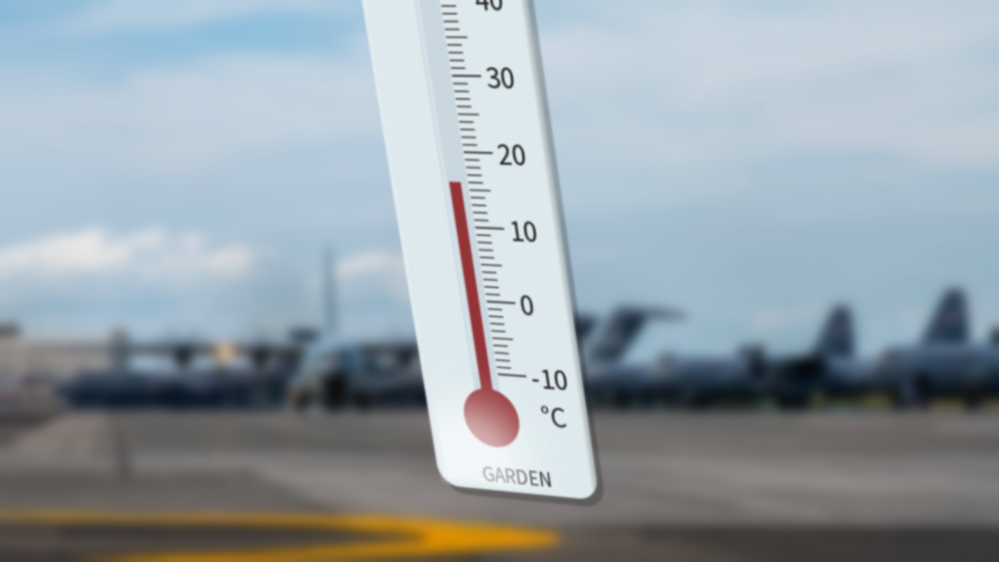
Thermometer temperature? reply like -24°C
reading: 16°C
